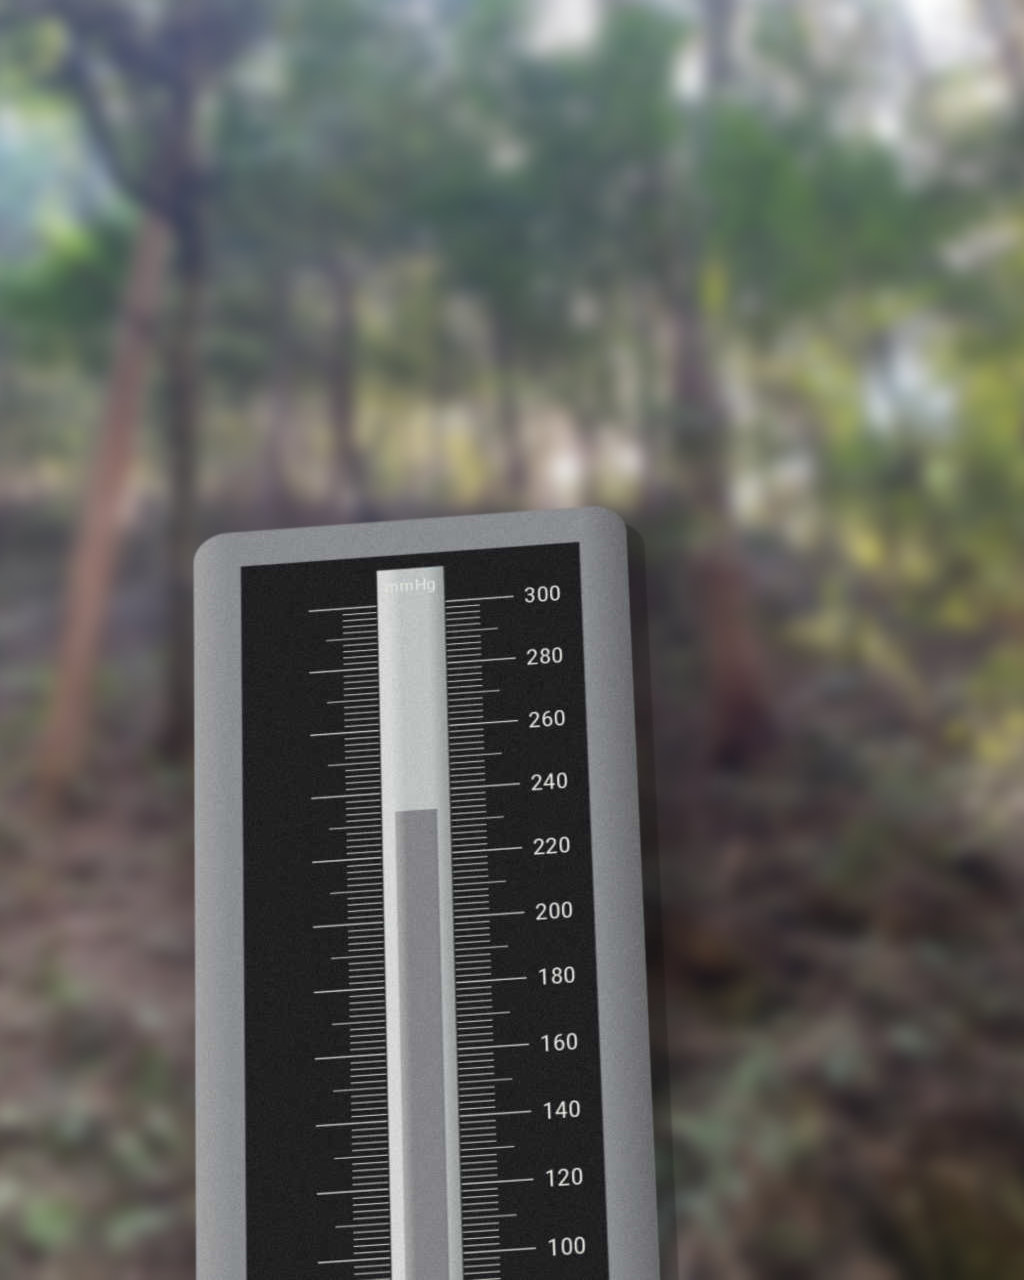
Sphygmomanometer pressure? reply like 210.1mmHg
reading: 234mmHg
